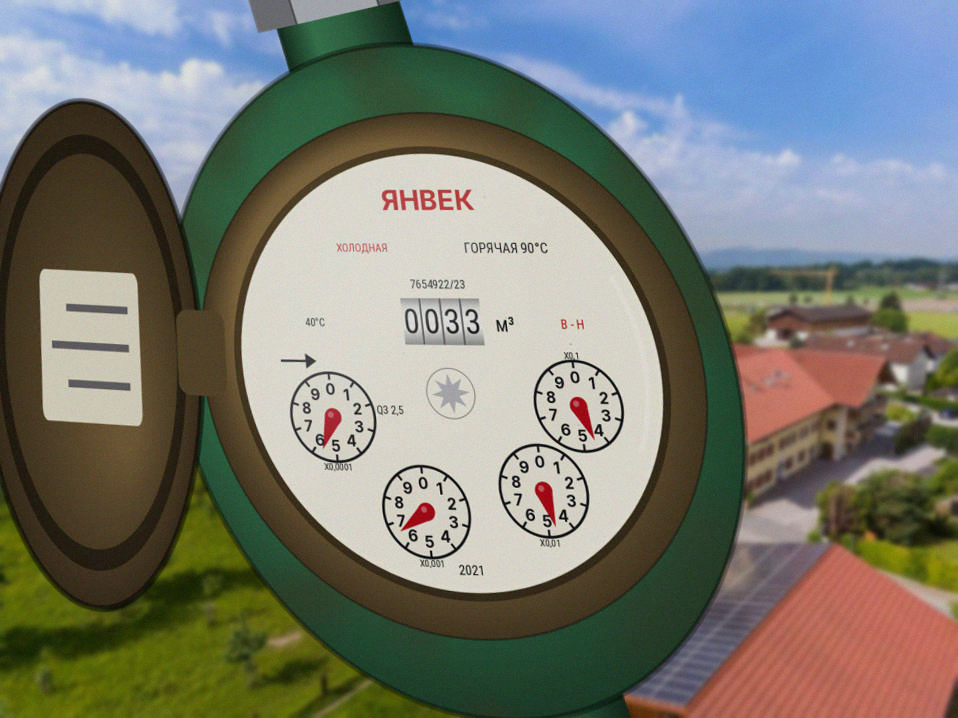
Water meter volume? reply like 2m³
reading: 33.4465m³
